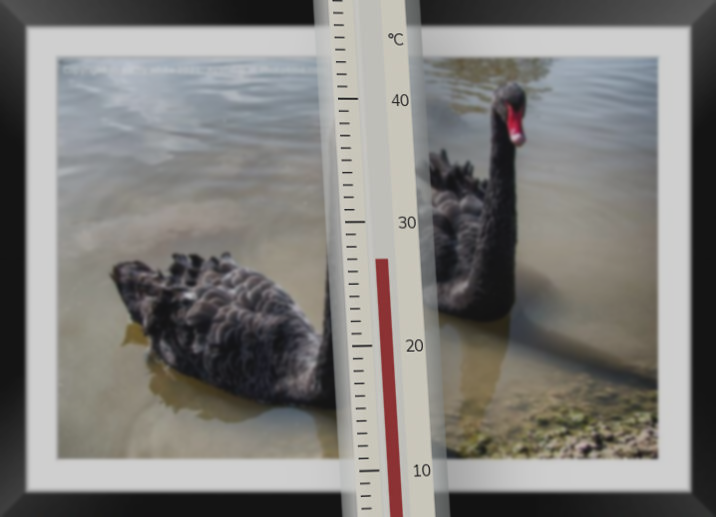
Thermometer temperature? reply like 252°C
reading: 27°C
